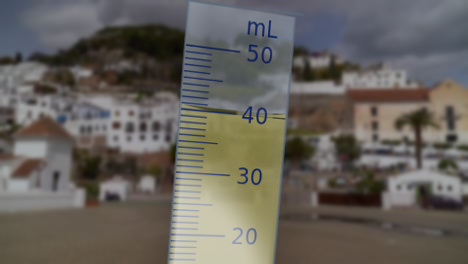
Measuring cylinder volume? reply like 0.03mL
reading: 40mL
